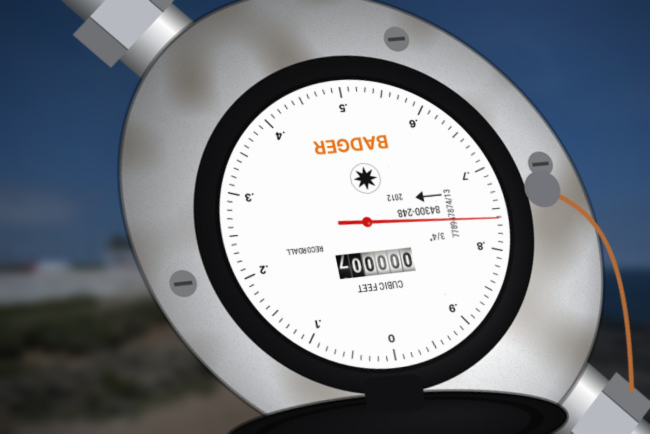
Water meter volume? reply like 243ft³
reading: 6.76ft³
